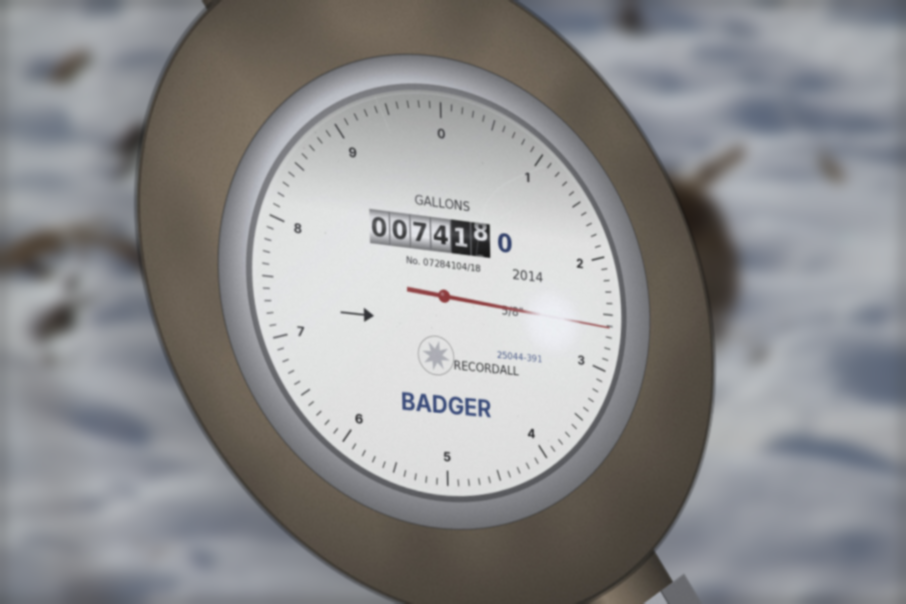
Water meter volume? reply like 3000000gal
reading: 74182.6gal
